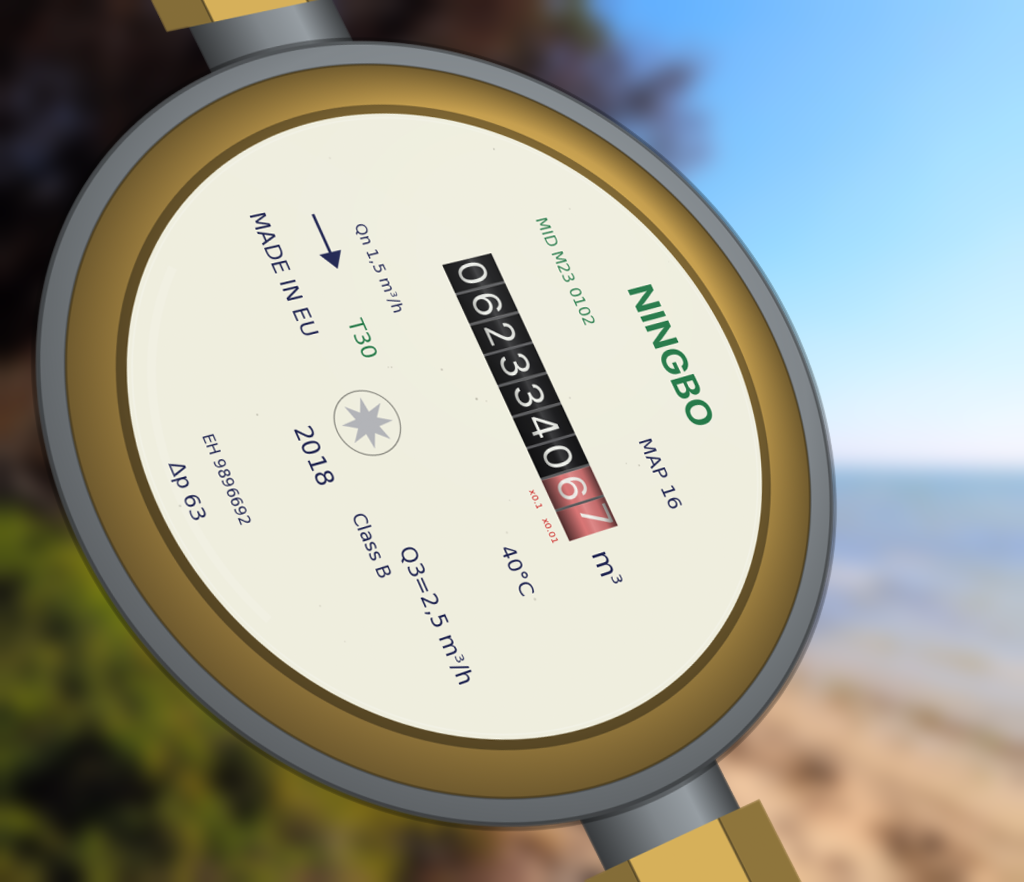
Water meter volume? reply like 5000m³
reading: 623340.67m³
